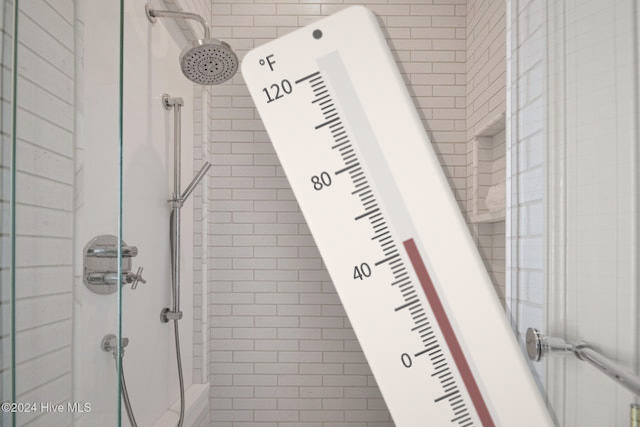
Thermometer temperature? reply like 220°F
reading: 44°F
